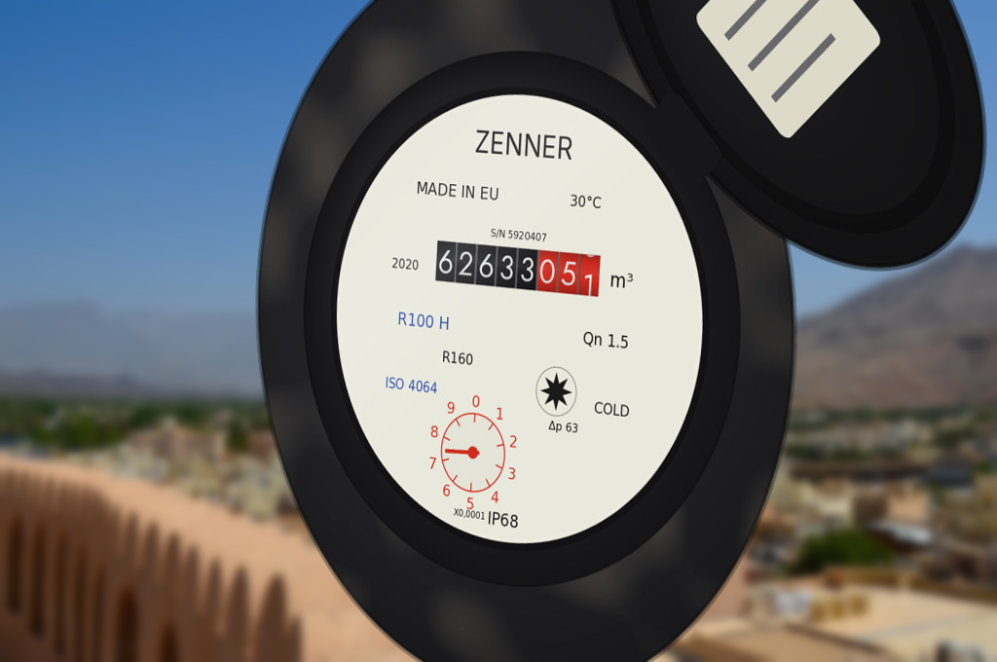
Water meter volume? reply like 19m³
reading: 62633.0507m³
